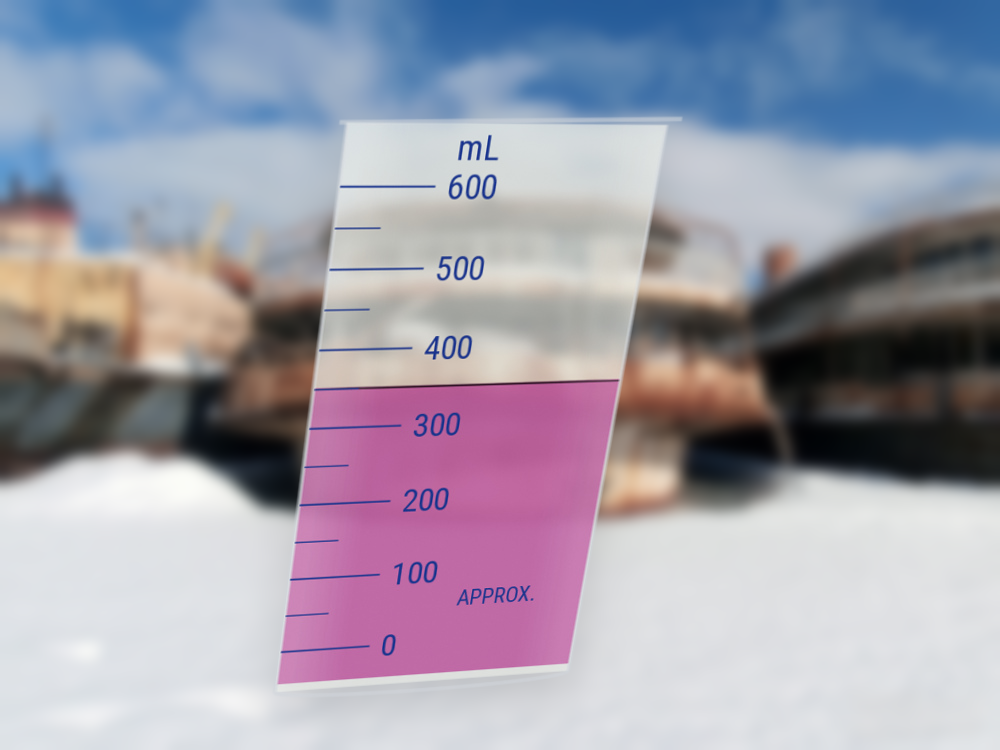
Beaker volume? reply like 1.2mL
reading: 350mL
